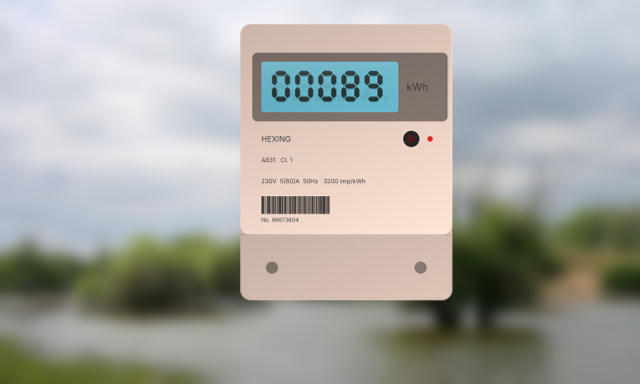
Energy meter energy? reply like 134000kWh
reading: 89kWh
